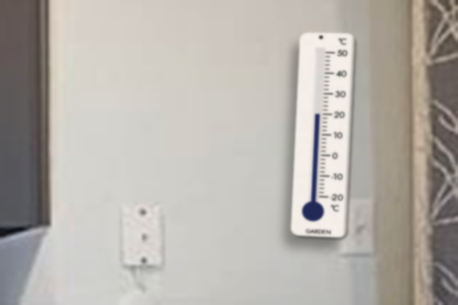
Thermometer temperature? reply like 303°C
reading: 20°C
